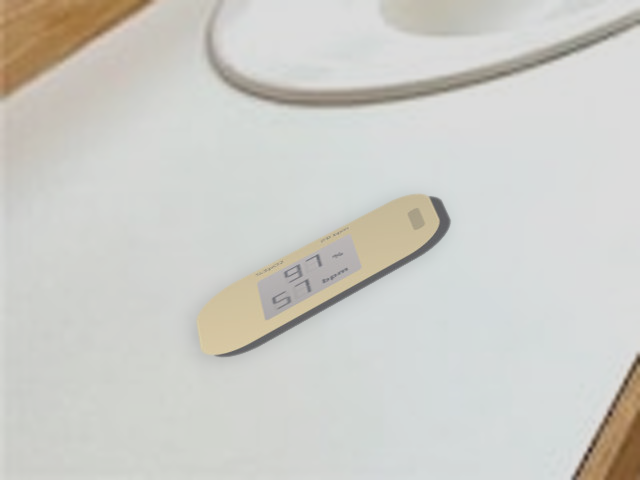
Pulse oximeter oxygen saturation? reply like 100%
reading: 97%
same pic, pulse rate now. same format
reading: 57bpm
